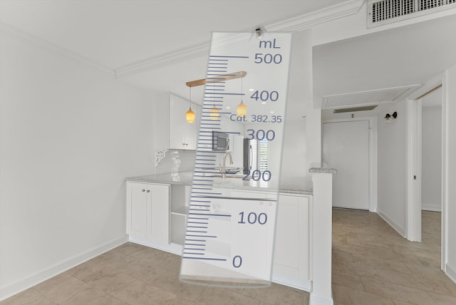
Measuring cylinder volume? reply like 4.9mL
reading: 140mL
